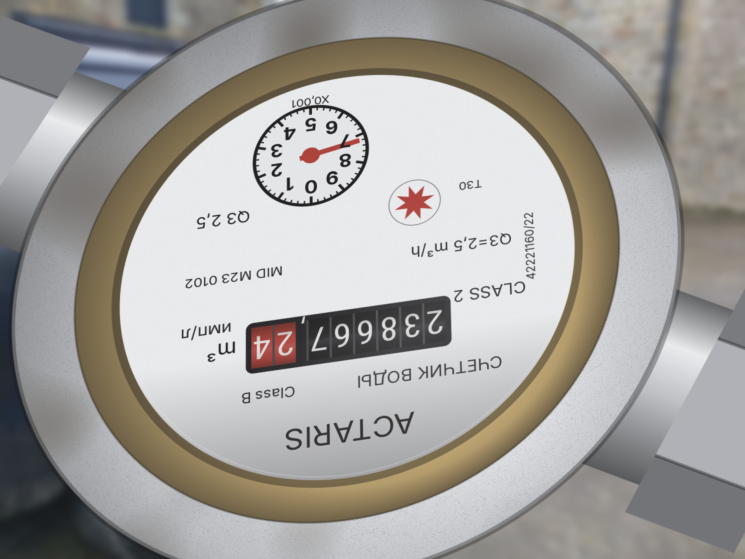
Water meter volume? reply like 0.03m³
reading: 238667.247m³
